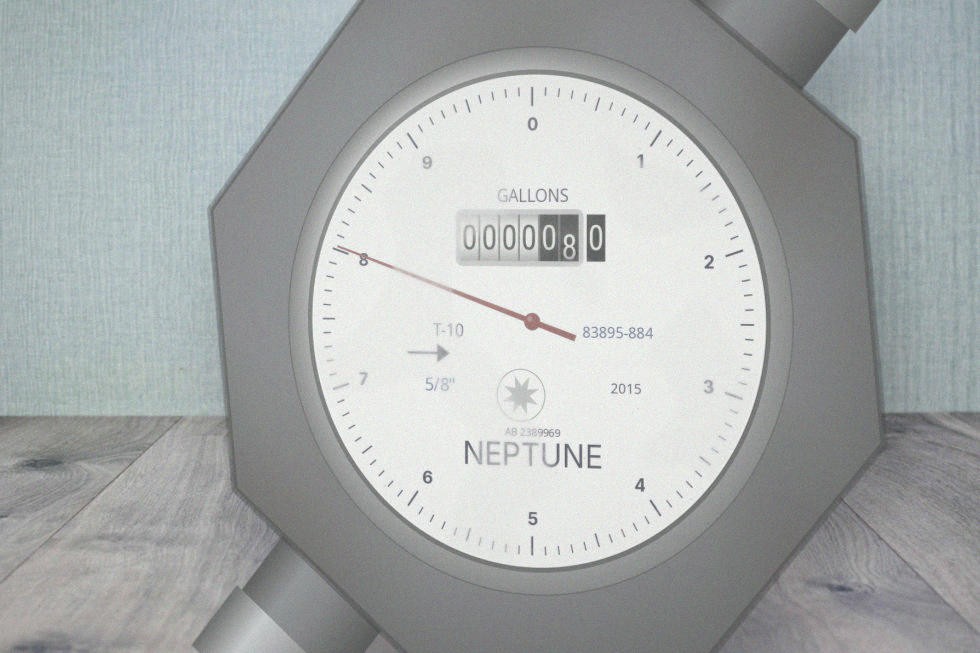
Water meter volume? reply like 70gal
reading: 78.0gal
